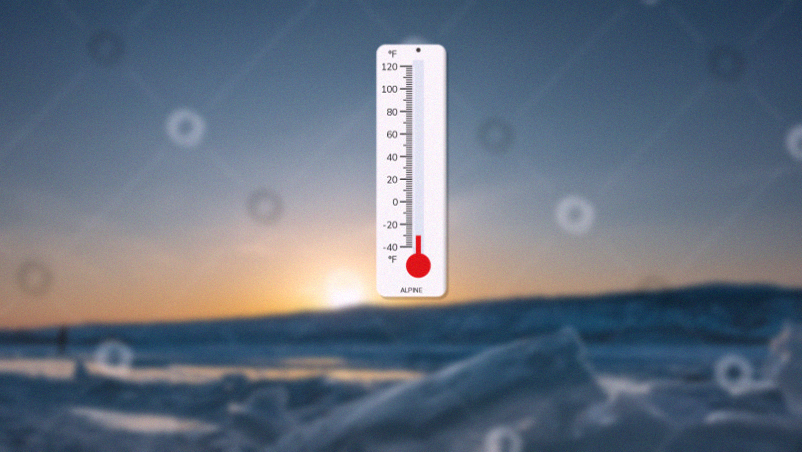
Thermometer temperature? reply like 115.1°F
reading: -30°F
